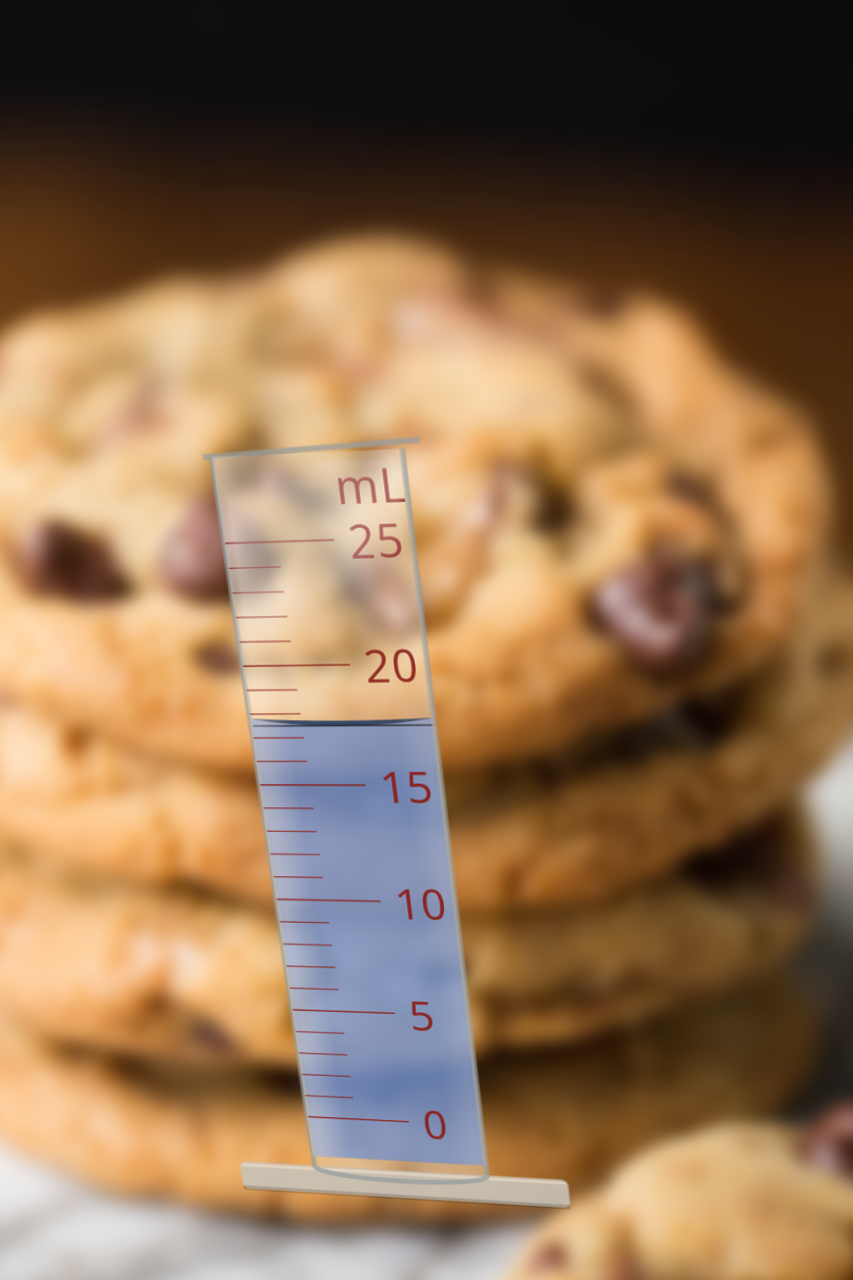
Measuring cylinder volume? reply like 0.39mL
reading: 17.5mL
